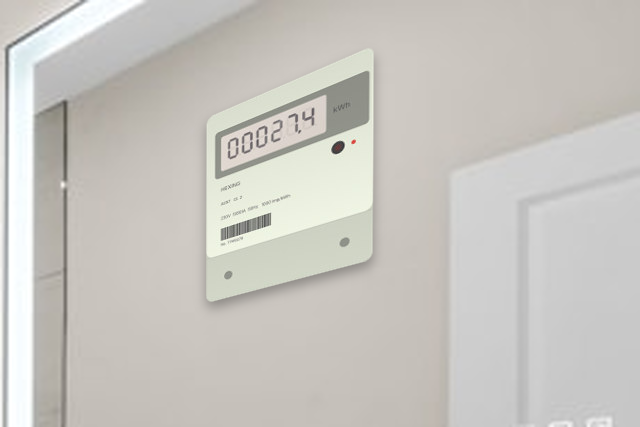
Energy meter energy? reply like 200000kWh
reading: 27.4kWh
